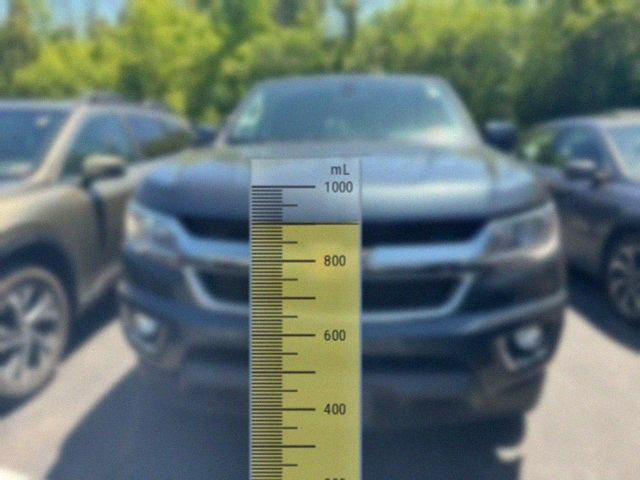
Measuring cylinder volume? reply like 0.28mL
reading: 900mL
